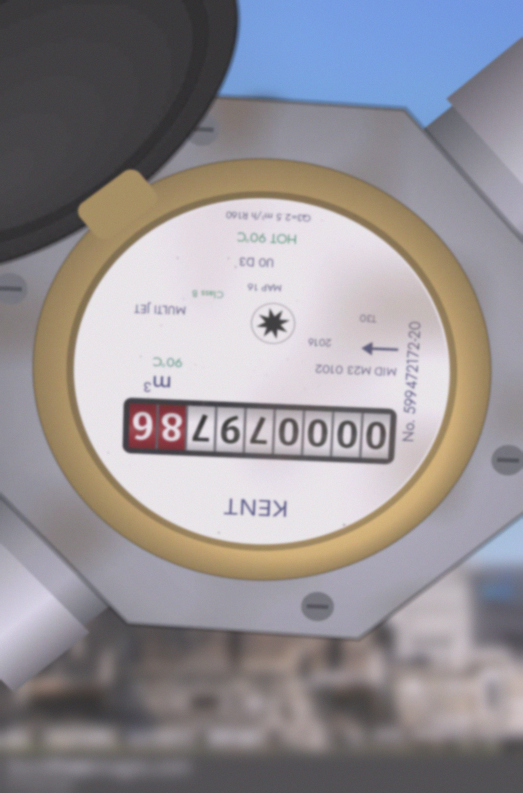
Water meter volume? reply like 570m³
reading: 797.86m³
